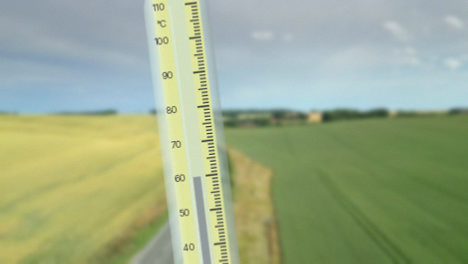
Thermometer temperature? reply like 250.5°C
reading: 60°C
